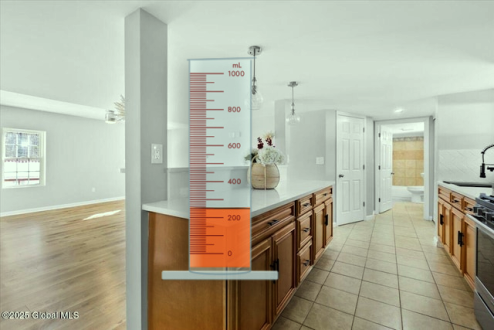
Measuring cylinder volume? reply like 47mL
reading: 250mL
